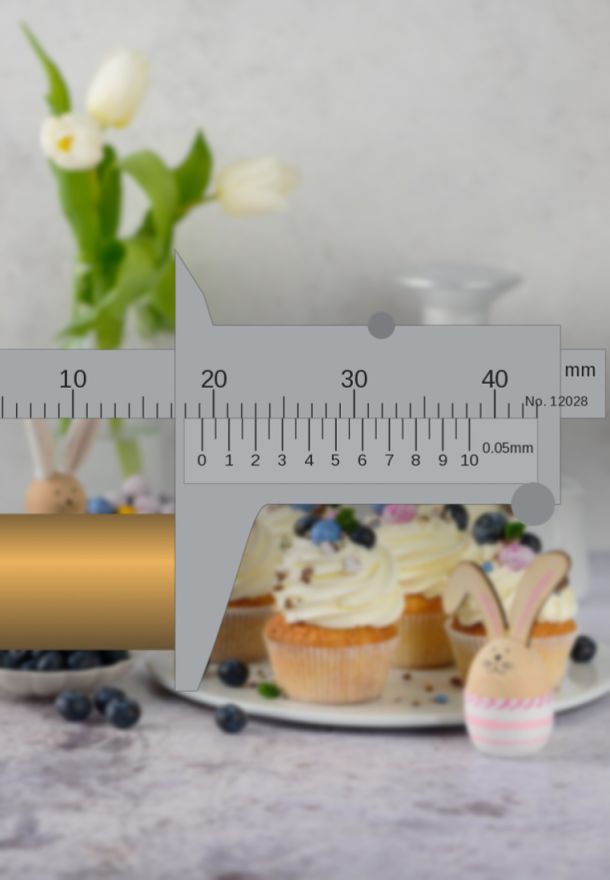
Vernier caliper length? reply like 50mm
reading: 19.2mm
